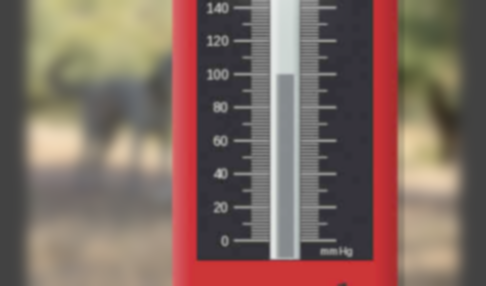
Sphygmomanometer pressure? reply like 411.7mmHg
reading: 100mmHg
